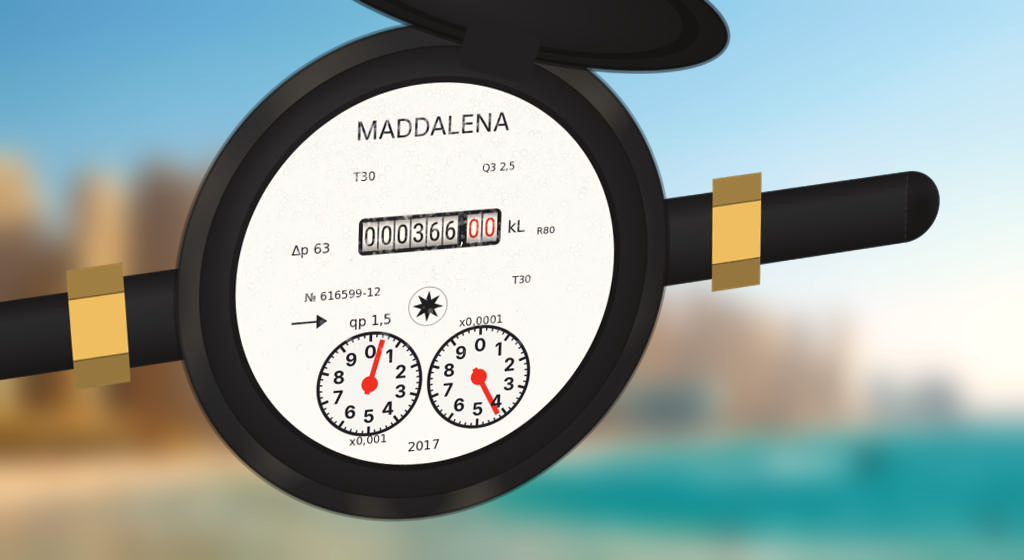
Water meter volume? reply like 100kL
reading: 366.0004kL
